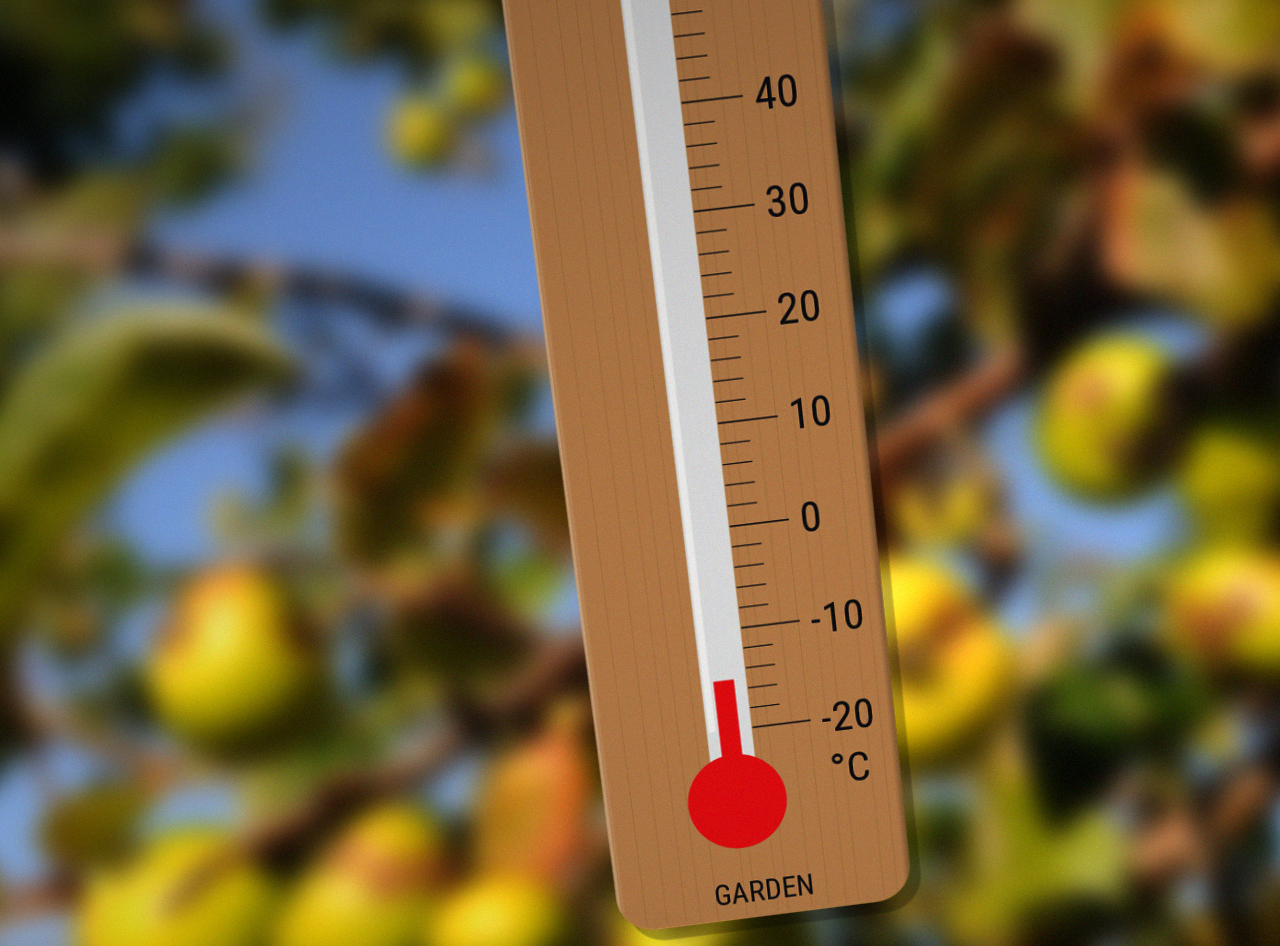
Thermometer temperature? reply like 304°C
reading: -15°C
